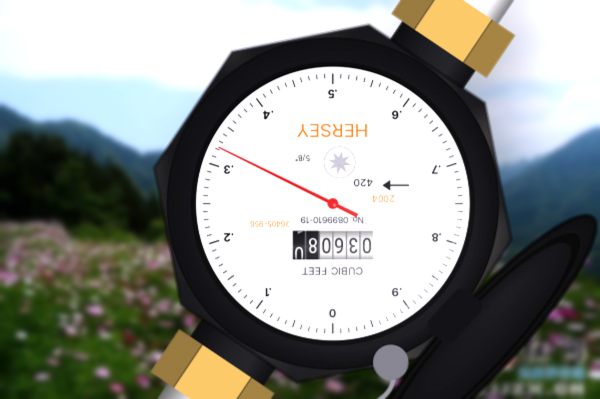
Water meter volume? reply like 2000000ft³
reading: 36080.32ft³
